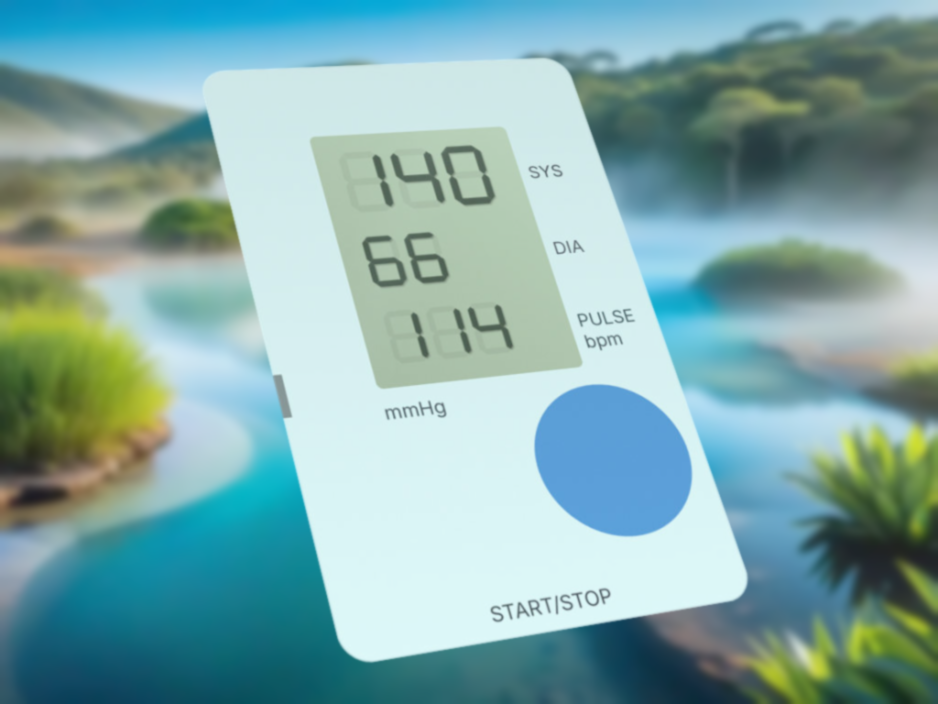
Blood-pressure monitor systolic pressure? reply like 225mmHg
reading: 140mmHg
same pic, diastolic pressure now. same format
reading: 66mmHg
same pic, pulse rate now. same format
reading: 114bpm
